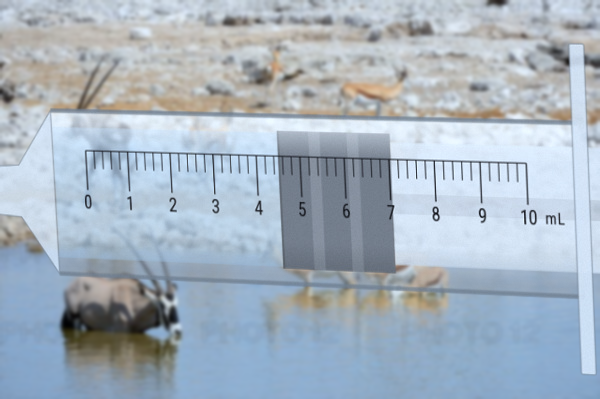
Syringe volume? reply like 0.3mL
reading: 4.5mL
